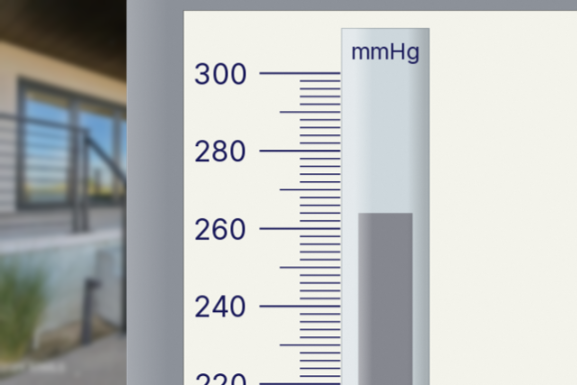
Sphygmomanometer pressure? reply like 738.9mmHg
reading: 264mmHg
